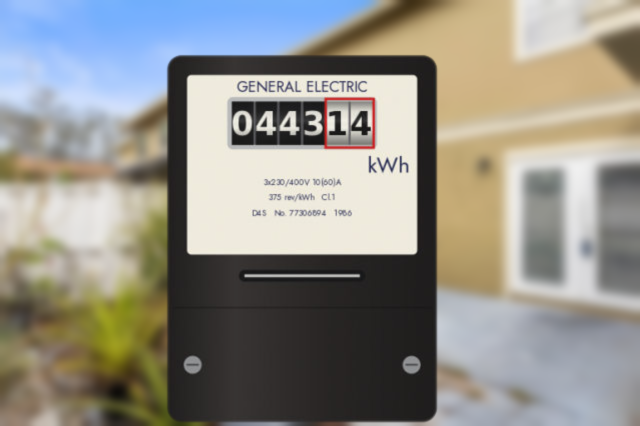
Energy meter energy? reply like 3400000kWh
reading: 443.14kWh
